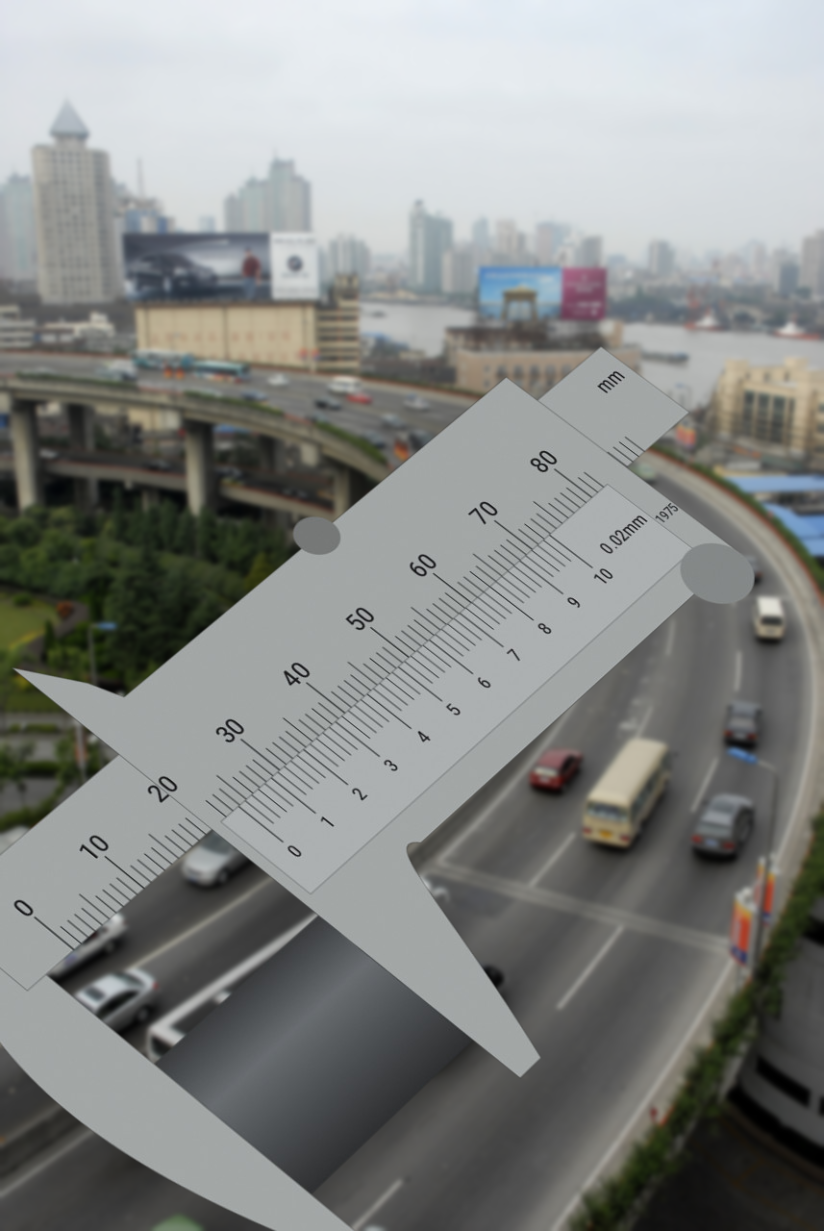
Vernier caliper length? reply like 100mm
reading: 23.8mm
